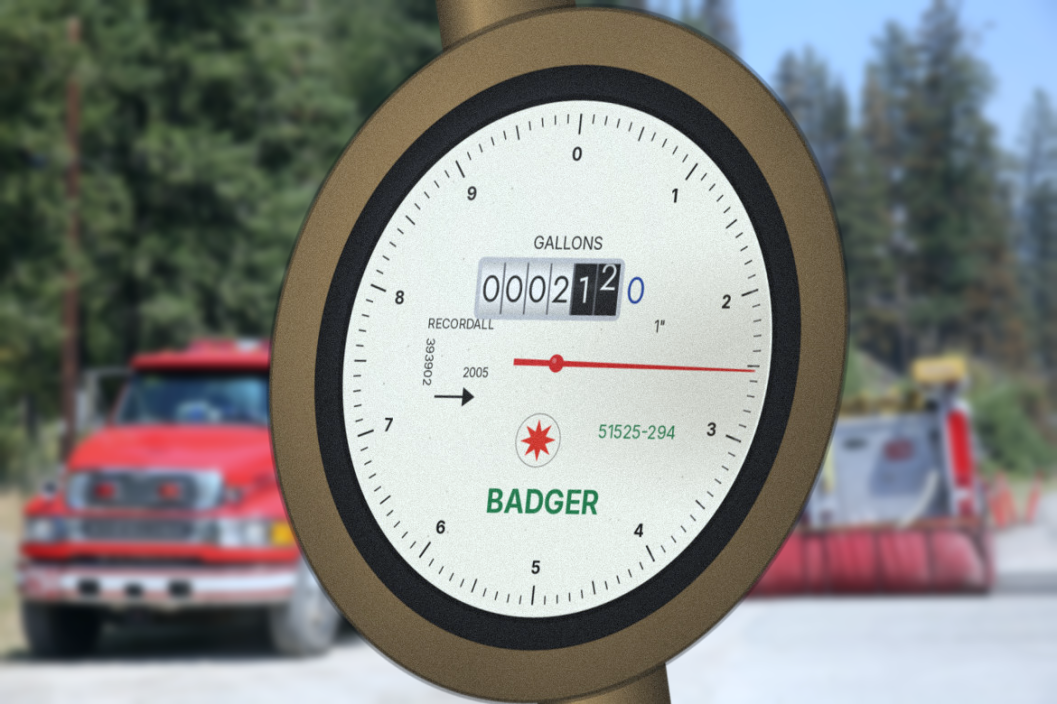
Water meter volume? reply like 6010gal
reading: 2122.5gal
